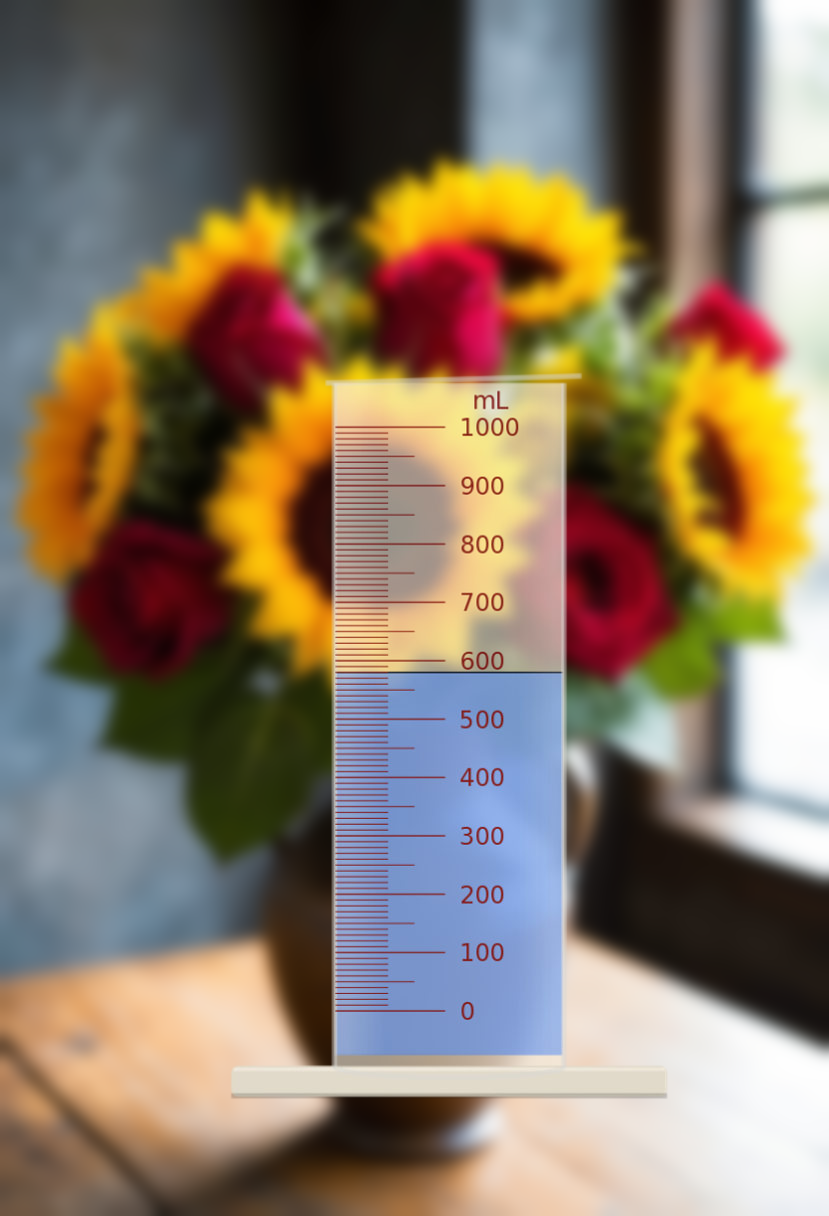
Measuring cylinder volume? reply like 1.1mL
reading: 580mL
